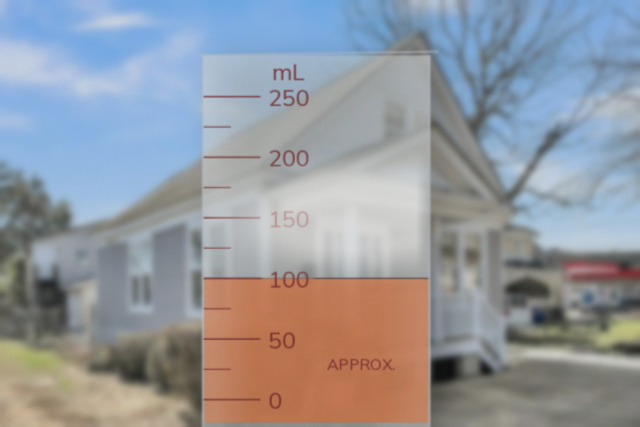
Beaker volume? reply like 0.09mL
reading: 100mL
